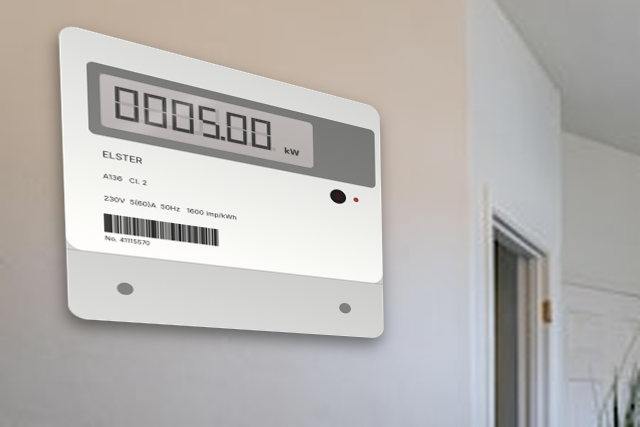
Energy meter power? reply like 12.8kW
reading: 5.00kW
